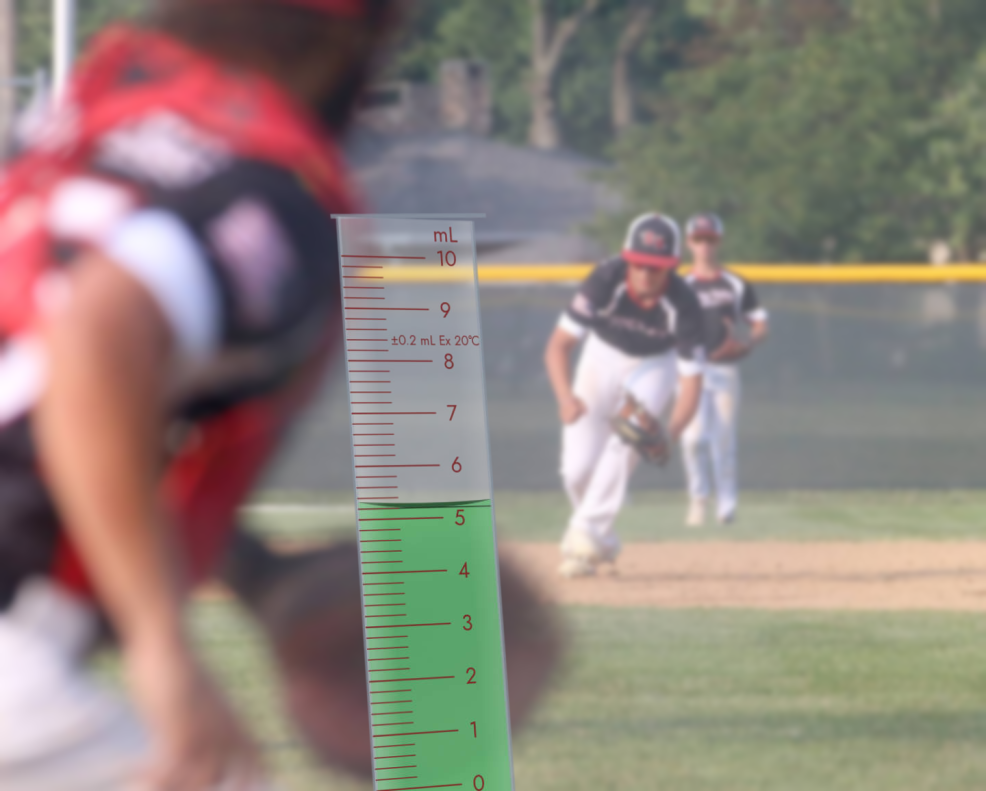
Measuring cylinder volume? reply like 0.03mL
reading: 5.2mL
